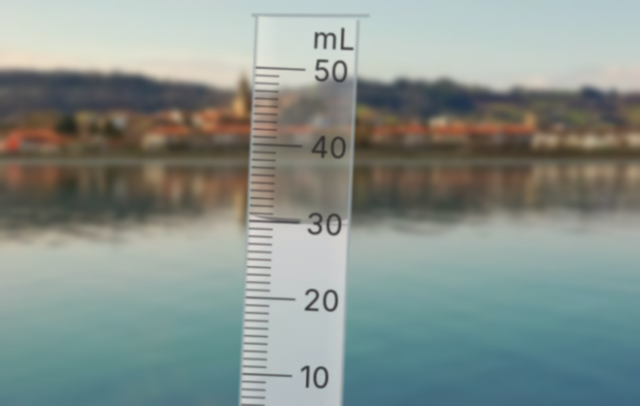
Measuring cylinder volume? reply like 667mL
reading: 30mL
